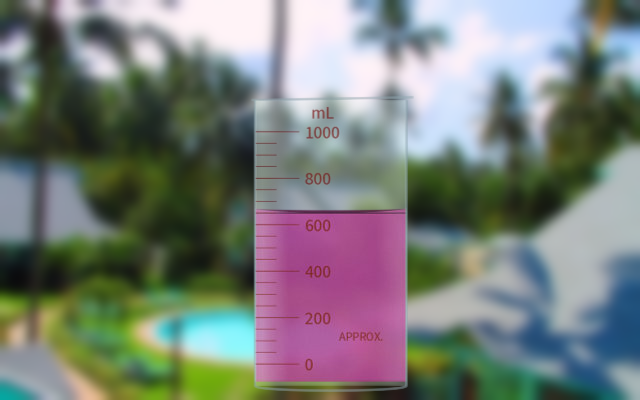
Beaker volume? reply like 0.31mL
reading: 650mL
